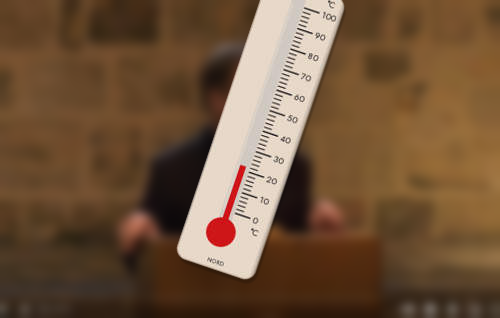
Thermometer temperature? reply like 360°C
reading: 22°C
